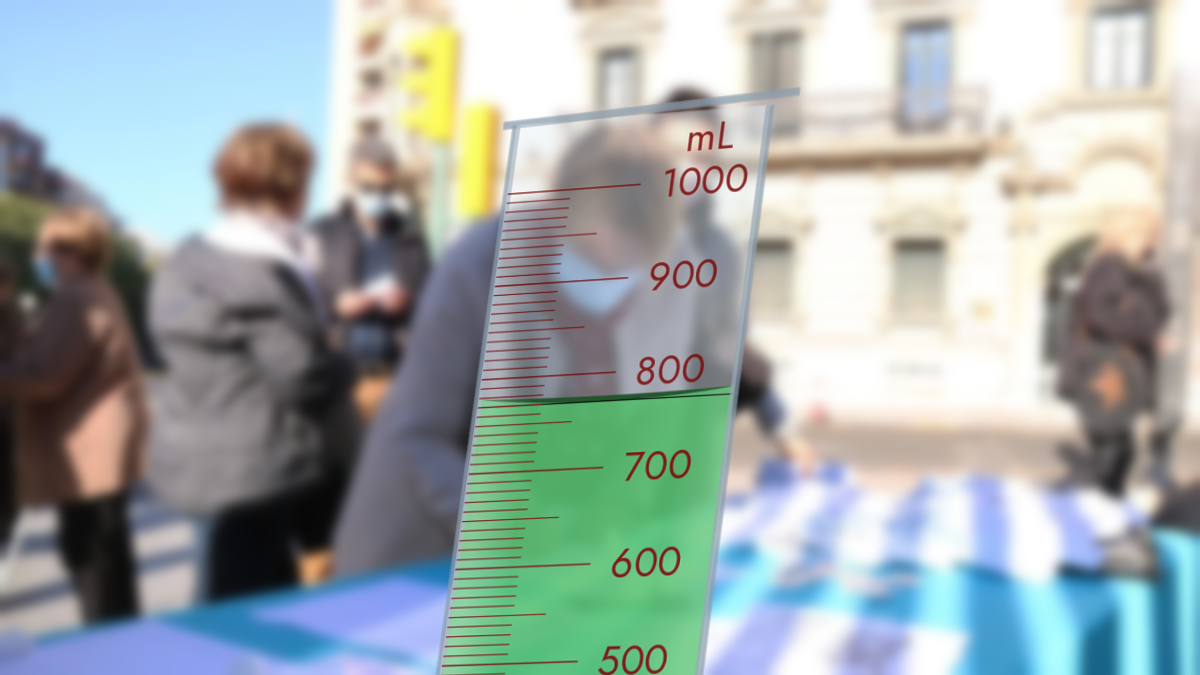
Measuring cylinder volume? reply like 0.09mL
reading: 770mL
